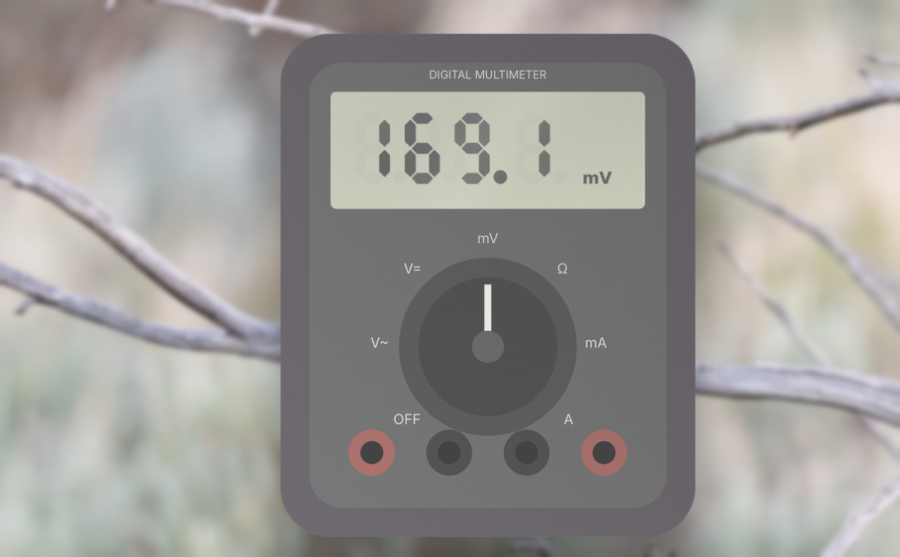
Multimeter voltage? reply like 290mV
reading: 169.1mV
